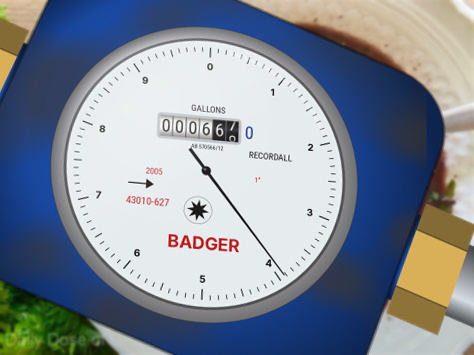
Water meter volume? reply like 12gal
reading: 6673.9gal
